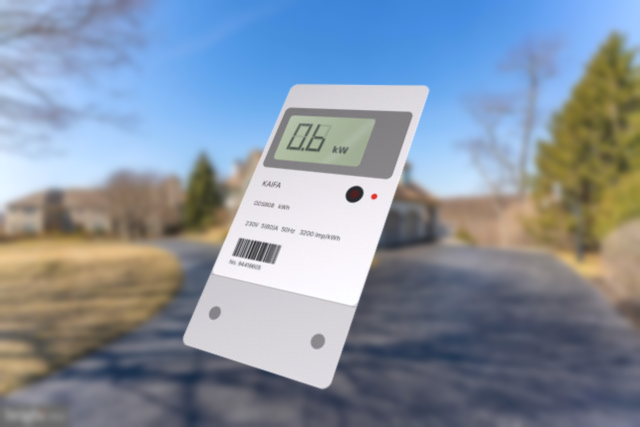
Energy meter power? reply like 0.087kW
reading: 0.6kW
